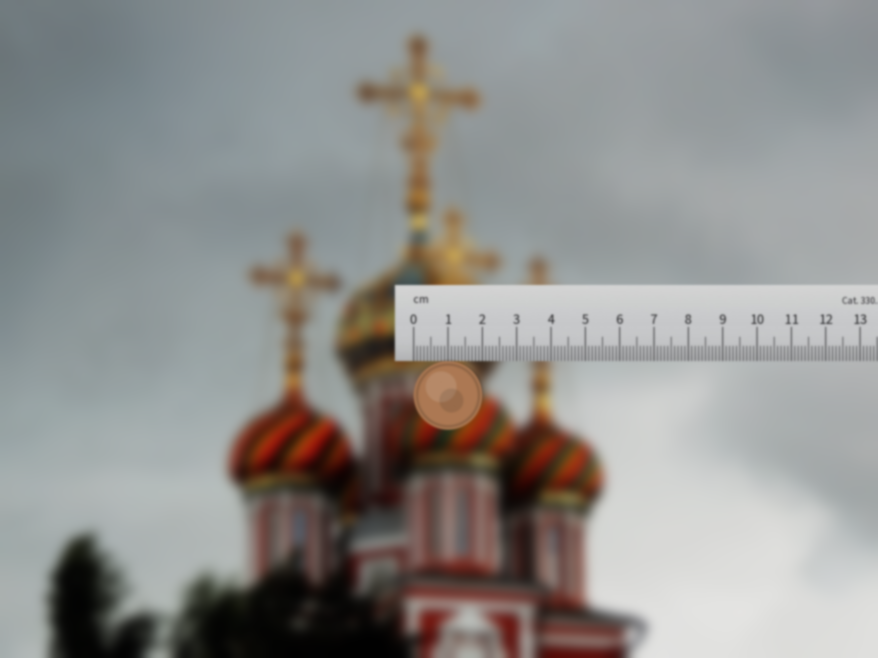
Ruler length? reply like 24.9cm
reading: 2cm
